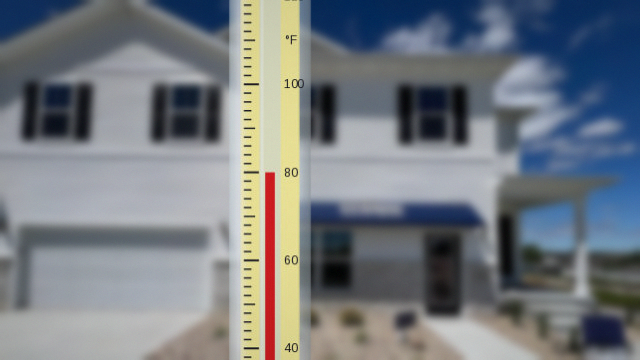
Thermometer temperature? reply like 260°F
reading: 80°F
